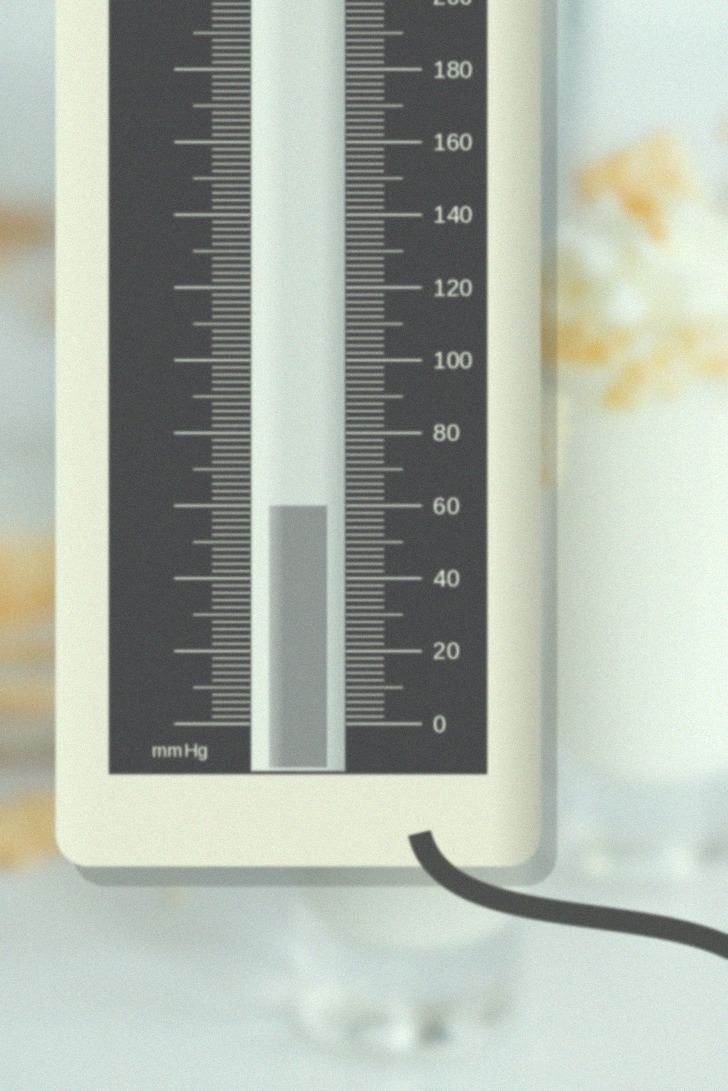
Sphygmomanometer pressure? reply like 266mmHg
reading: 60mmHg
